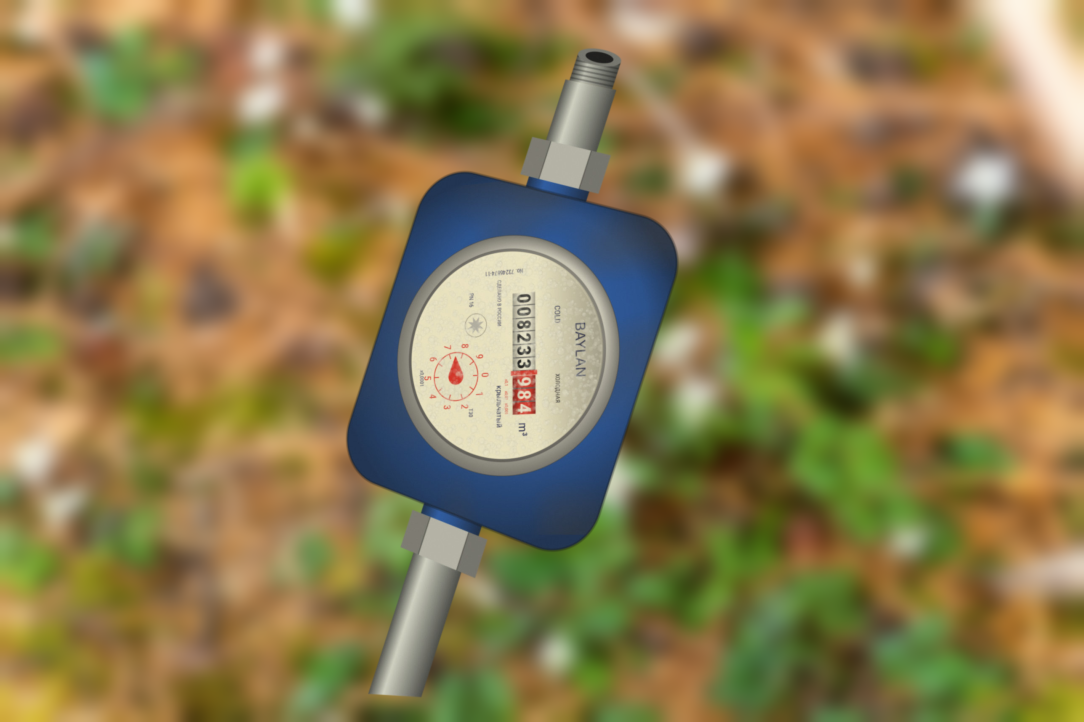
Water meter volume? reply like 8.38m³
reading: 8233.9847m³
